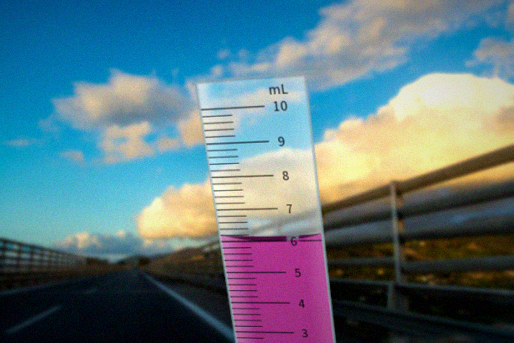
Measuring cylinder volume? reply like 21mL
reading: 6mL
